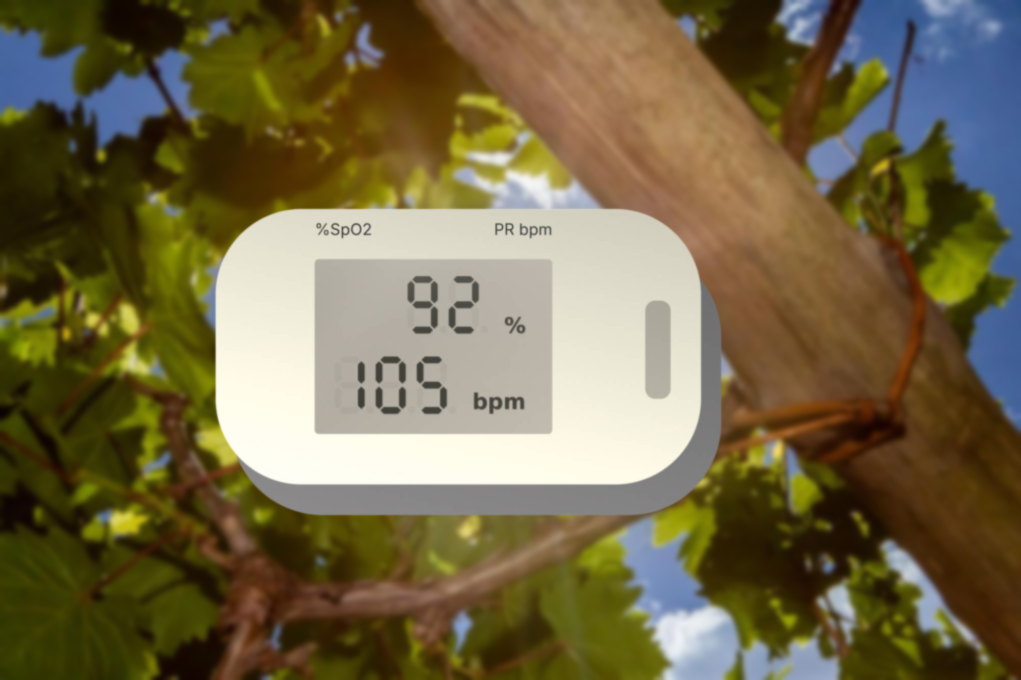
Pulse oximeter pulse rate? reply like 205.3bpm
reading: 105bpm
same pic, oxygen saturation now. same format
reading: 92%
